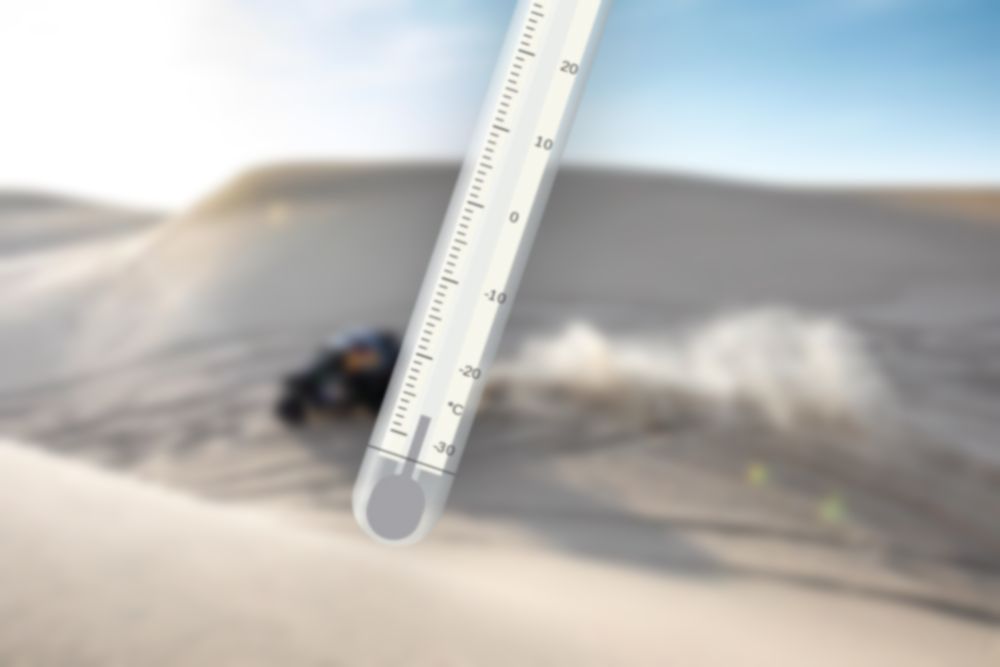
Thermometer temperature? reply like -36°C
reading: -27°C
